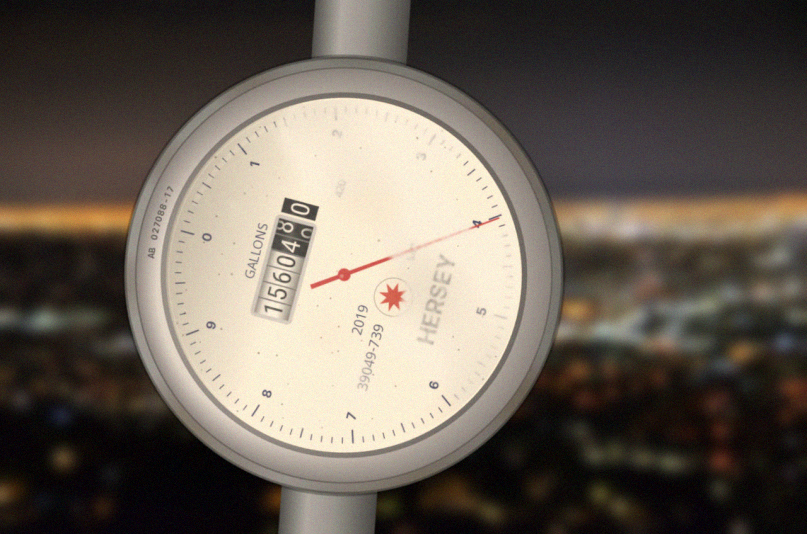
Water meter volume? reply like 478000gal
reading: 1560484.0gal
